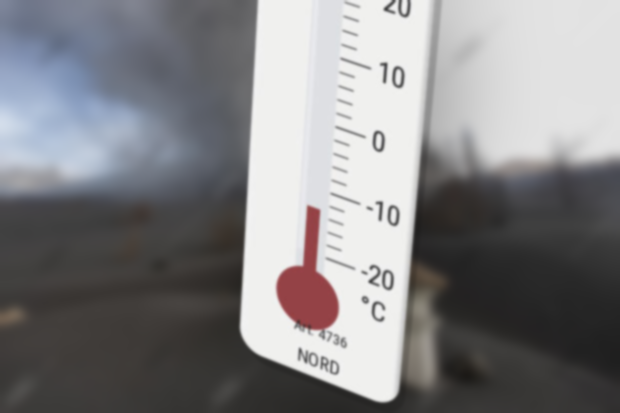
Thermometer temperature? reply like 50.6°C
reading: -13°C
